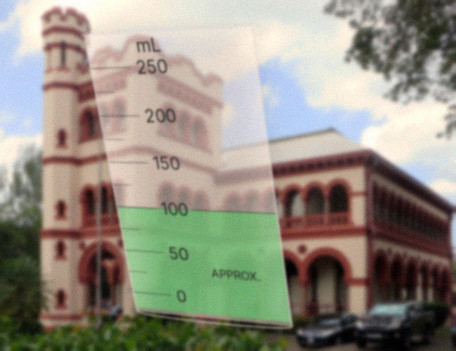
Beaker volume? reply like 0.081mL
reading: 100mL
